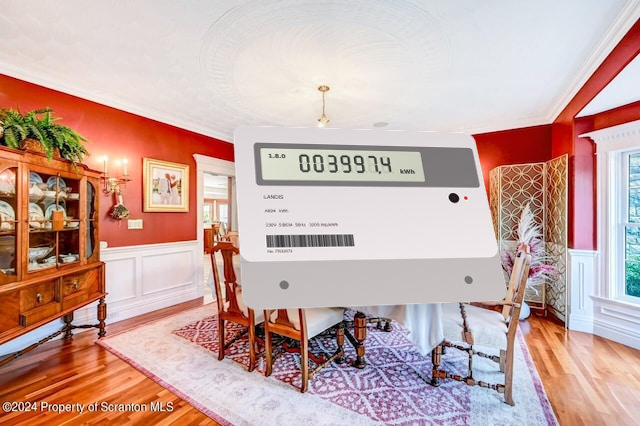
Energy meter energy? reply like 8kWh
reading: 3997.4kWh
